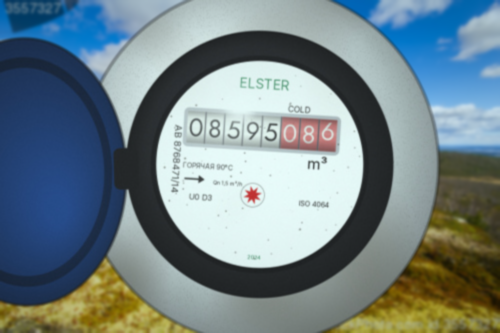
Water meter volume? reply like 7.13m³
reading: 8595.086m³
